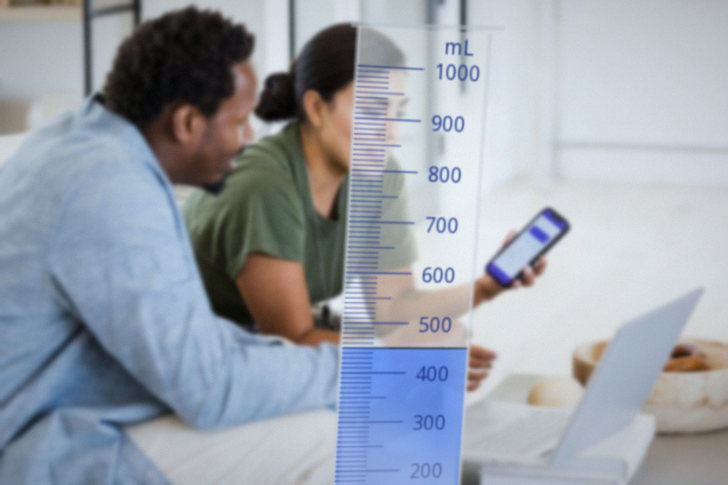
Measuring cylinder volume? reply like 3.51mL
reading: 450mL
